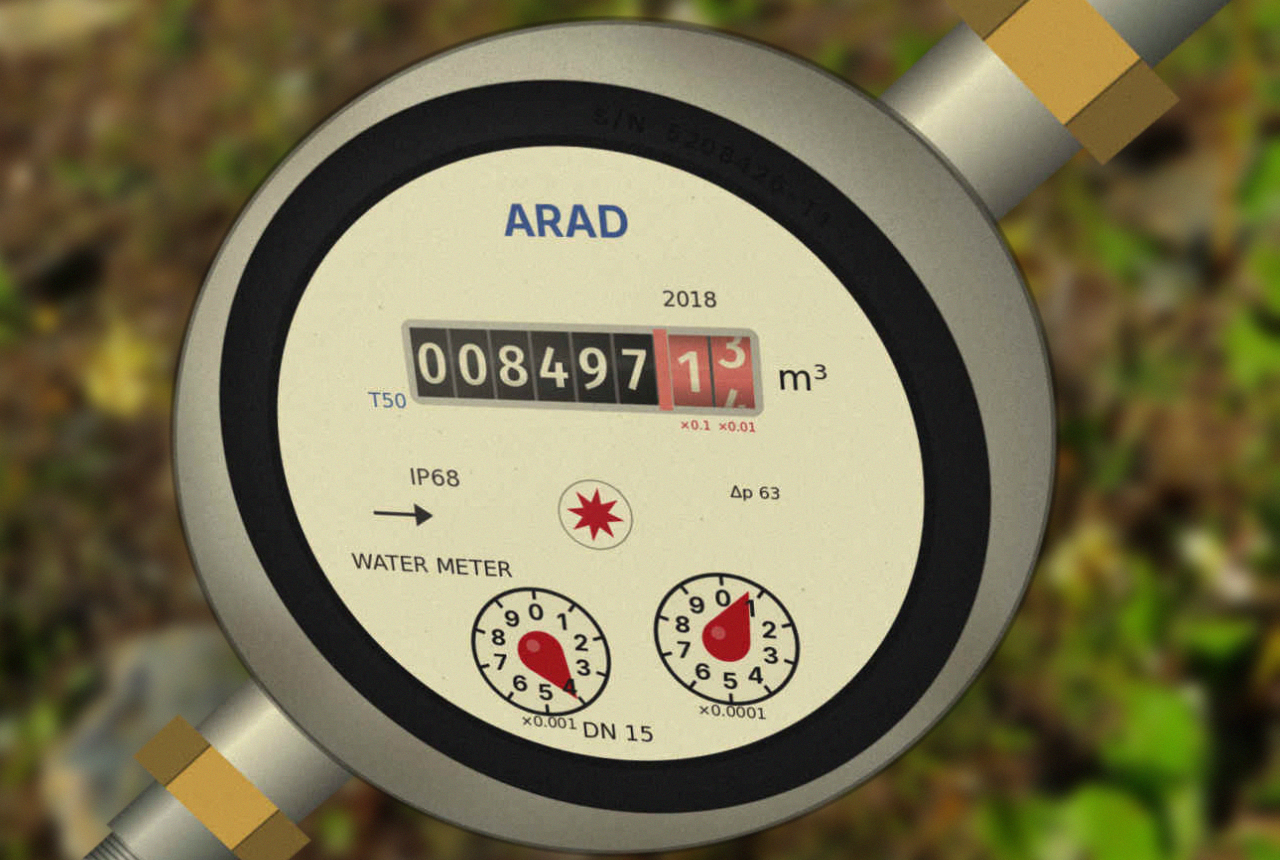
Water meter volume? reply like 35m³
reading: 8497.1340m³
